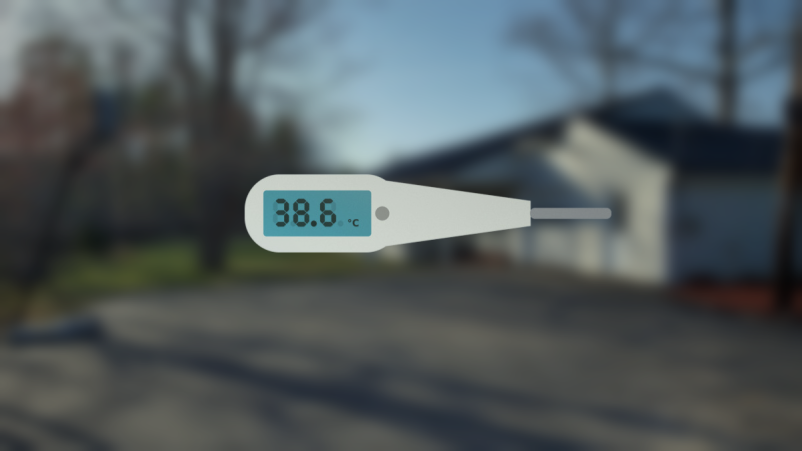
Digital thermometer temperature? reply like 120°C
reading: 38.6°C
